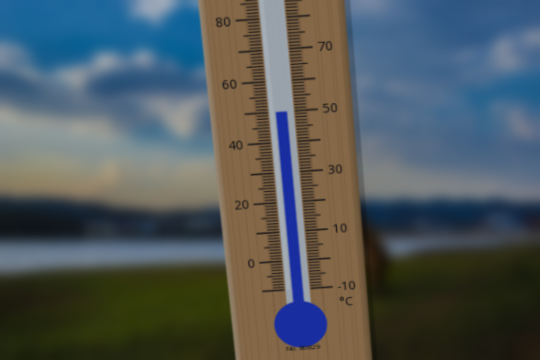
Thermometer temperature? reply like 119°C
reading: 50°C
